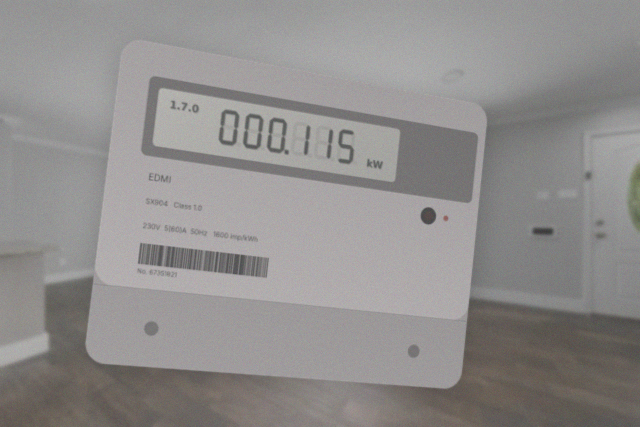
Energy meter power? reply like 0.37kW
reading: 0.115kW
